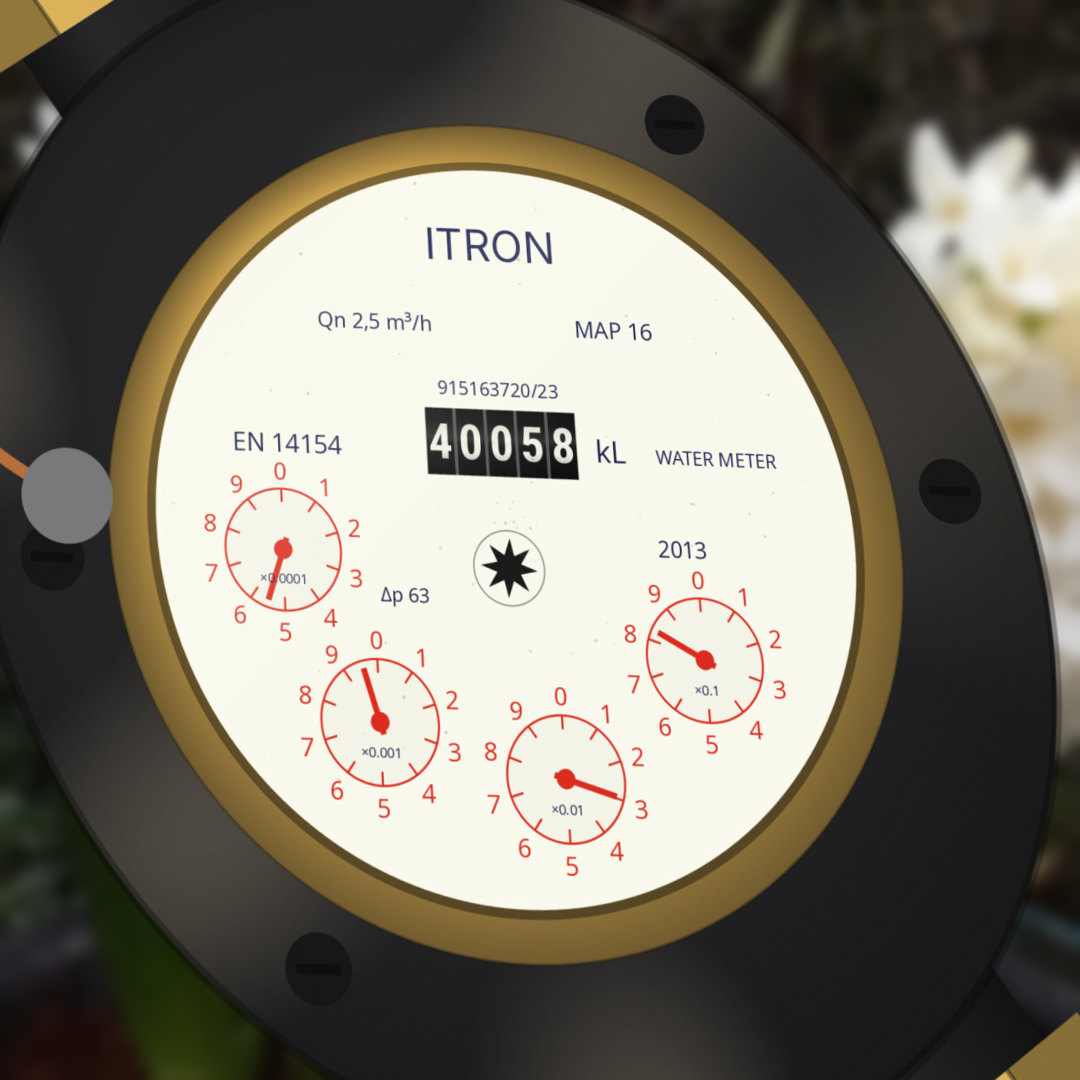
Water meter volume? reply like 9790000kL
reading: 40058.8295kL
